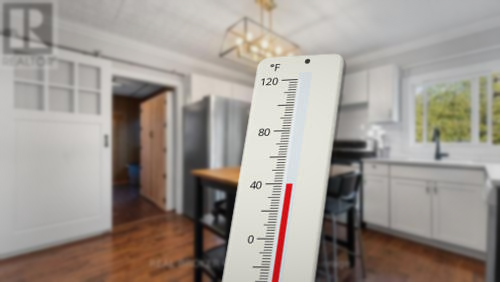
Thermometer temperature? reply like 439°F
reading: 40°F
